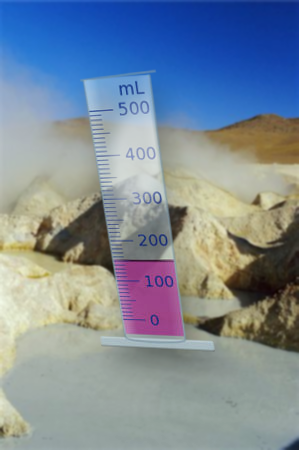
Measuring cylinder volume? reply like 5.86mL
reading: 150mL
